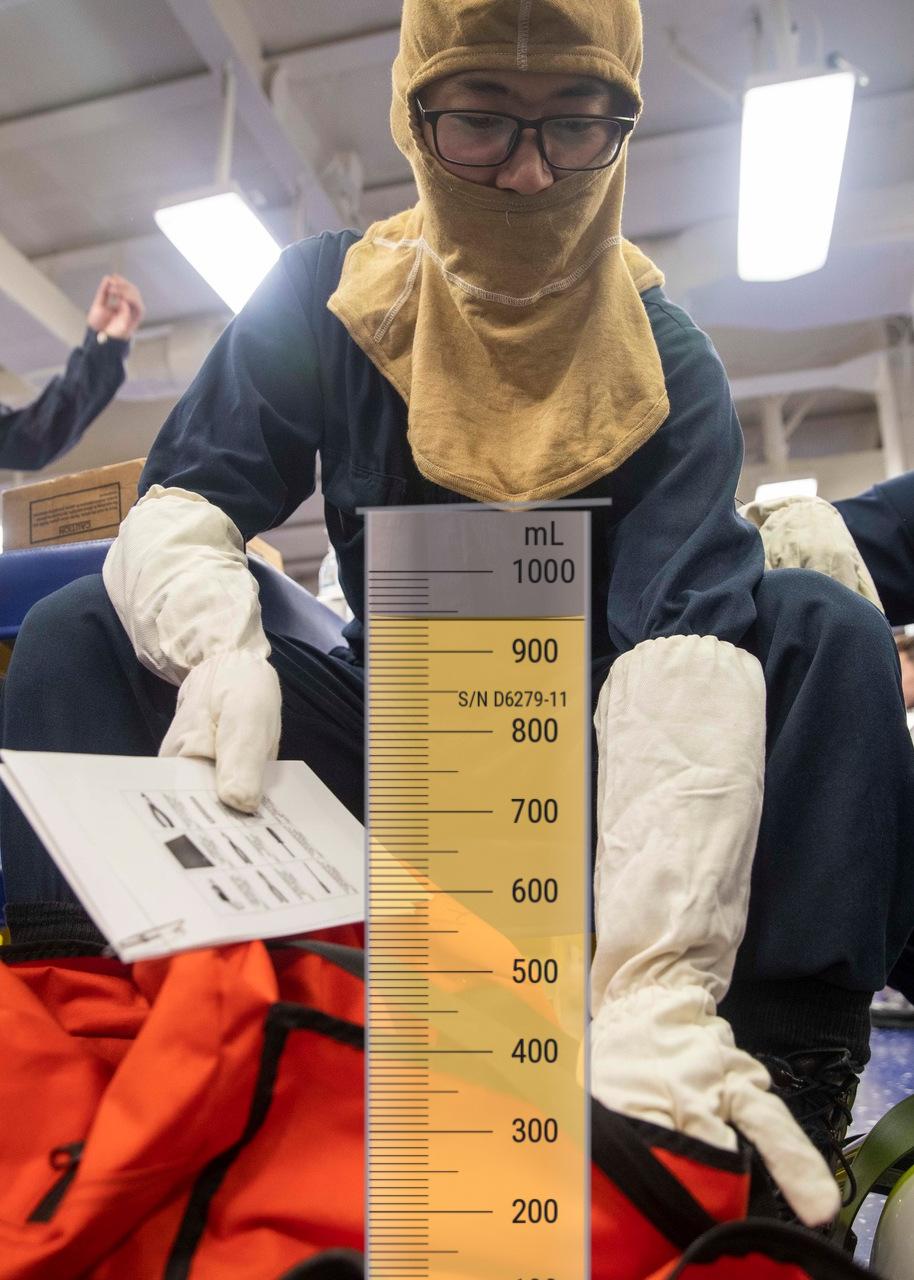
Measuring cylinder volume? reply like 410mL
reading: 940mL
